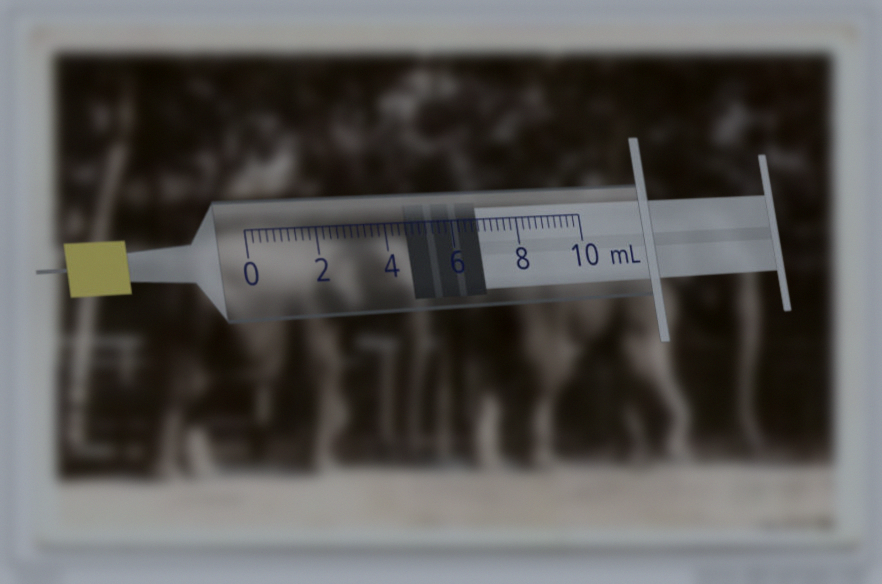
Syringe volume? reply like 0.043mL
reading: 4.6mL
